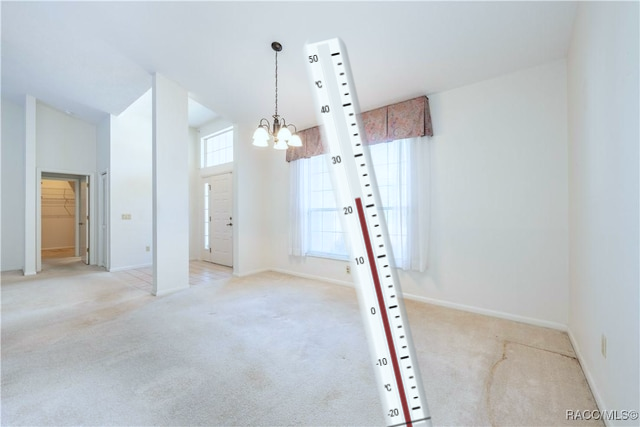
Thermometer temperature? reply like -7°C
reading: 22°C
